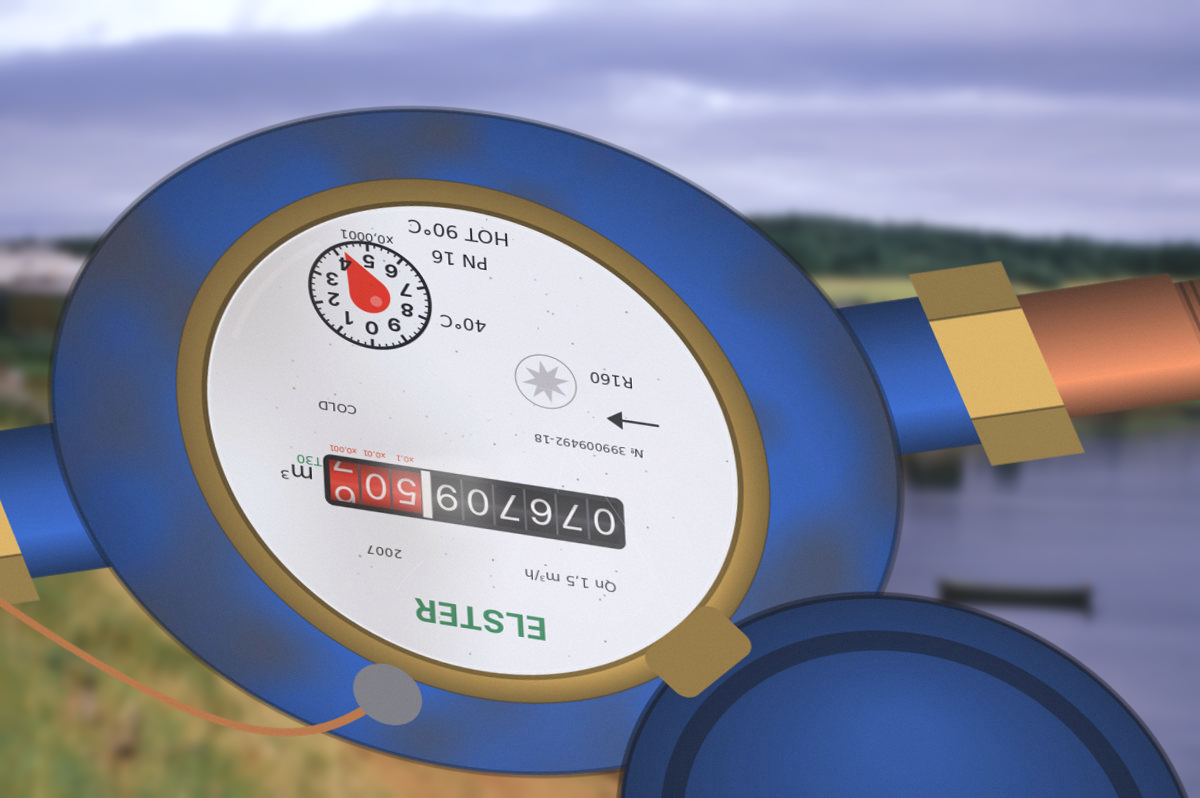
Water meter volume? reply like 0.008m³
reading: 76709.5064m³
